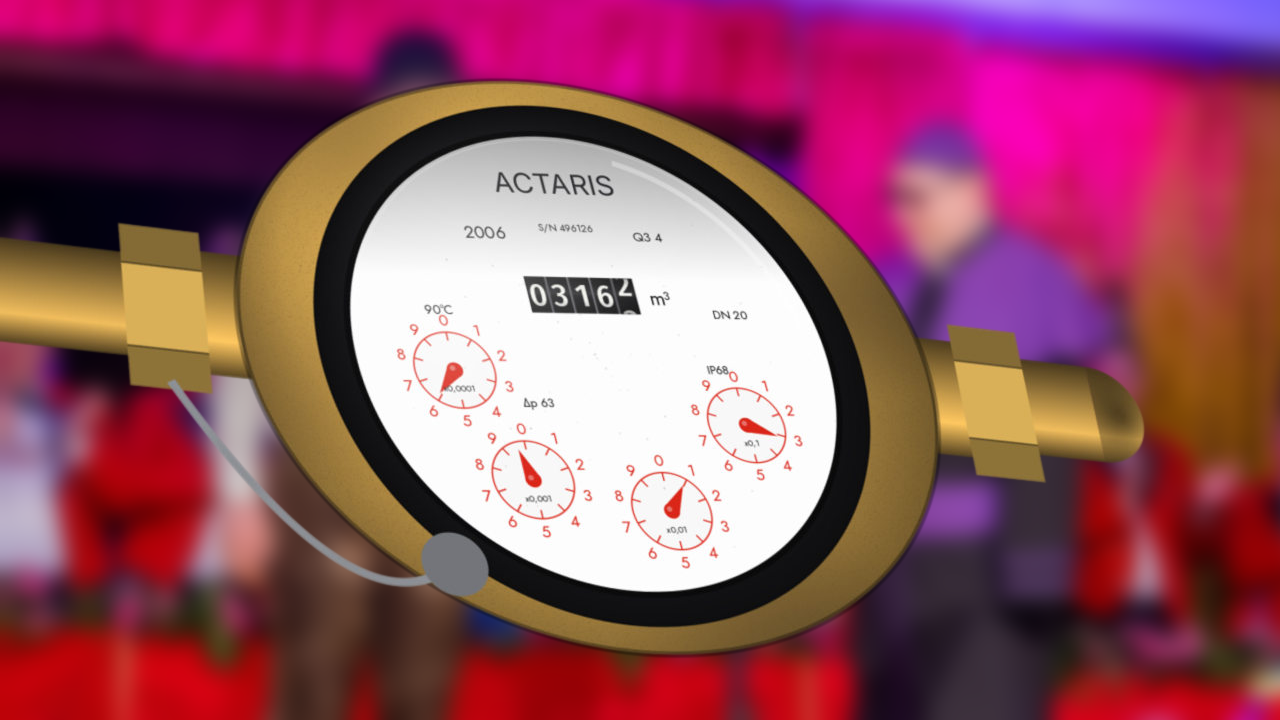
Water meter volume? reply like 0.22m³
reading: 3162.3096m³
